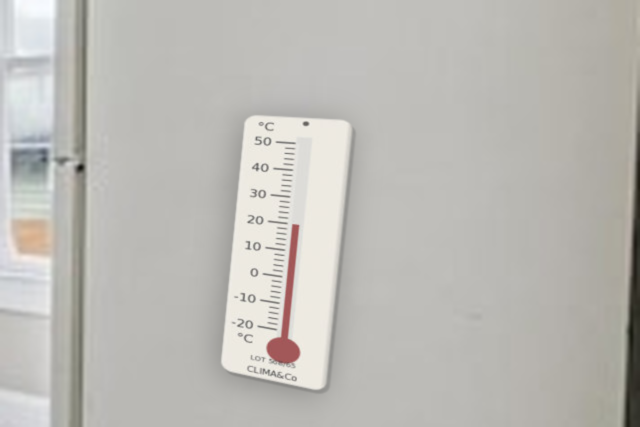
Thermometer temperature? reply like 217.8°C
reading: 20°C
